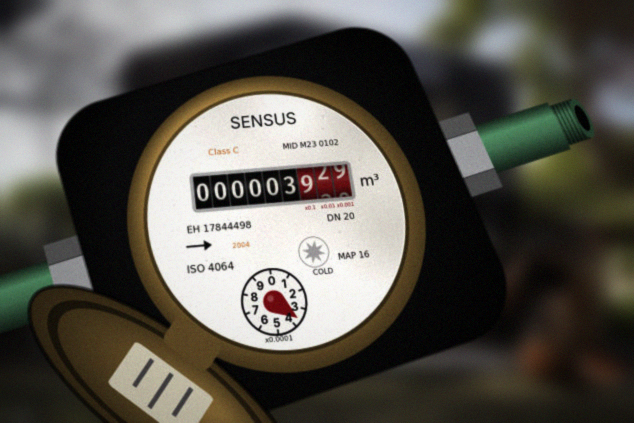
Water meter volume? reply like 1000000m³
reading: 3.9293m³
